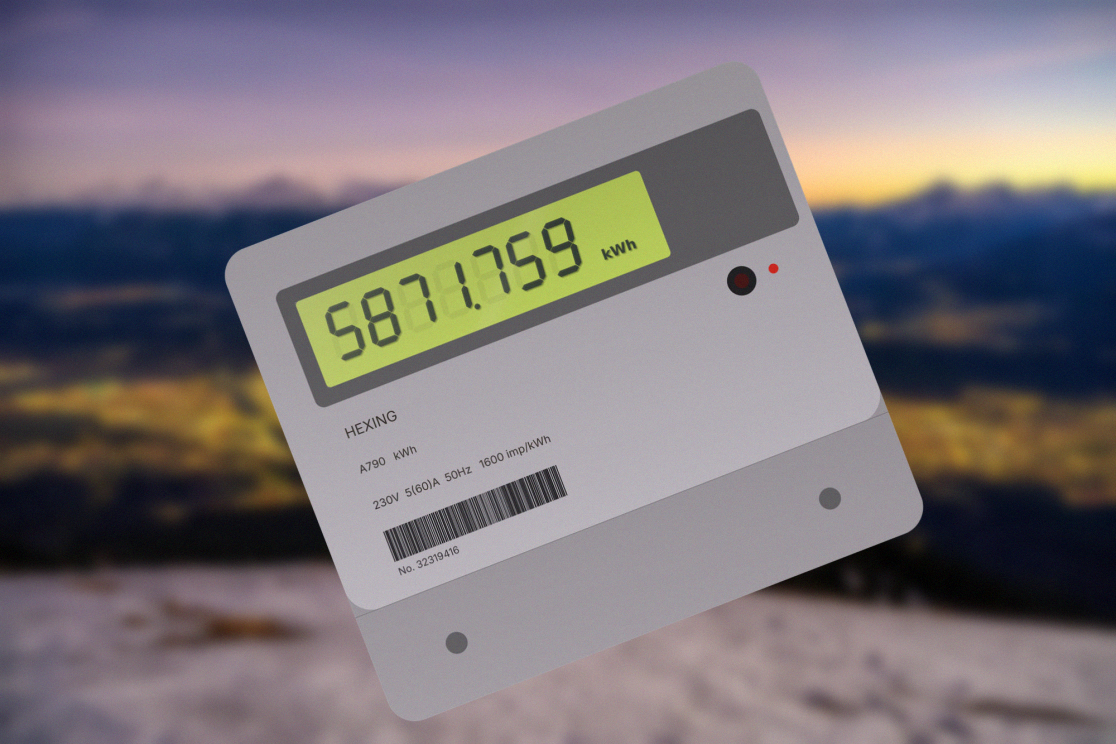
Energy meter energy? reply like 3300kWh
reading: 5871.759kWh
